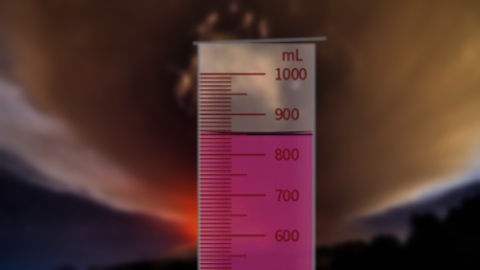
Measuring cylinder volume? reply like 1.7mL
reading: 850mL
